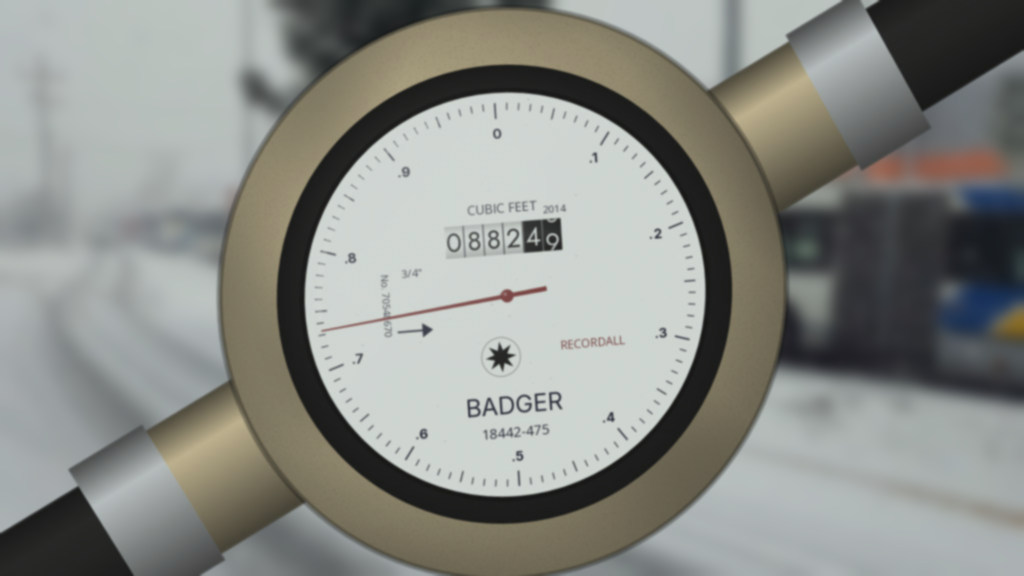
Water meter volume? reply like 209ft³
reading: 88248.73ft³
